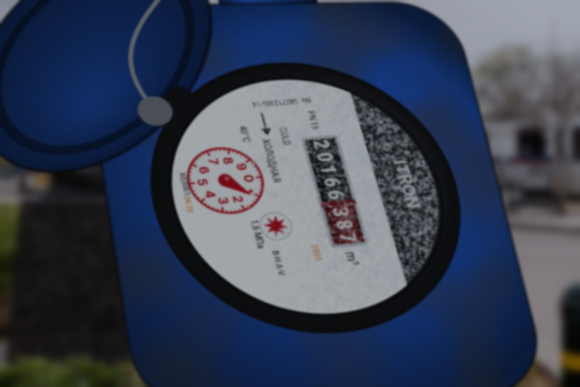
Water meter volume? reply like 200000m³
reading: 20166.3871m³
